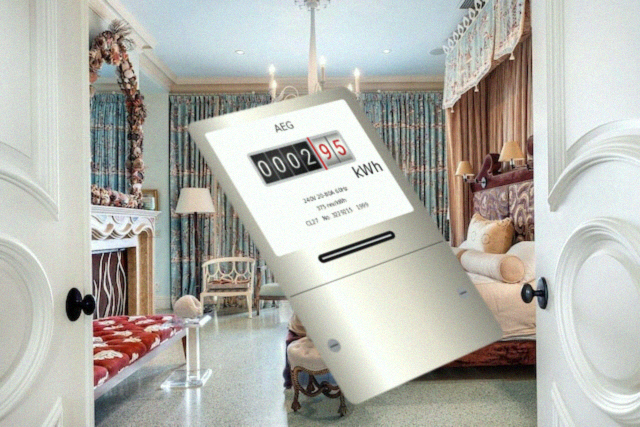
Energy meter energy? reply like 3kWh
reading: 2.95kWh
